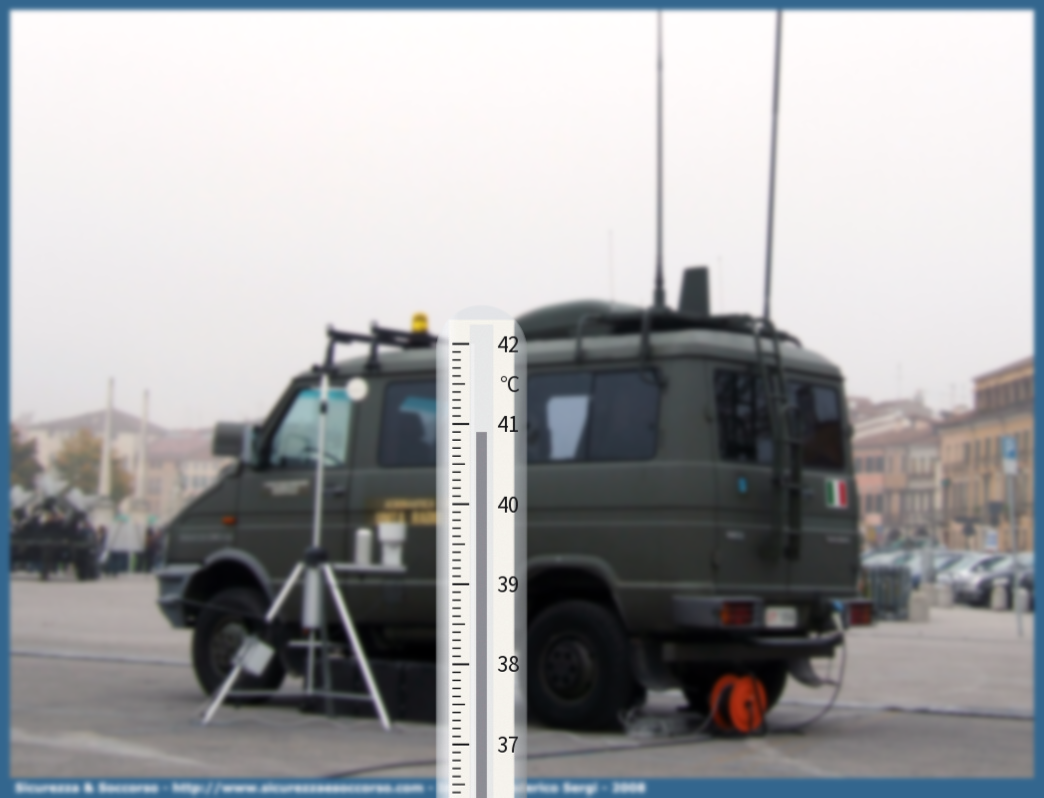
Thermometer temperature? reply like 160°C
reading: 40.9°C
